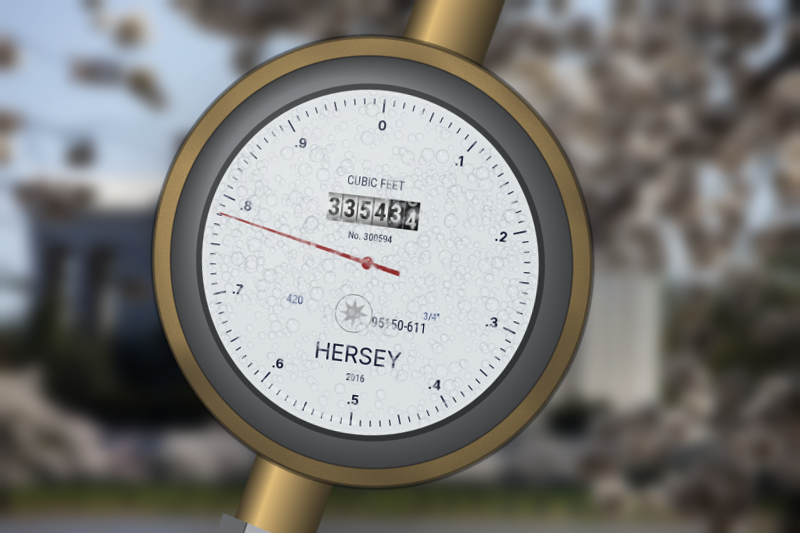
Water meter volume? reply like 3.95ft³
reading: 335433.78ft³
